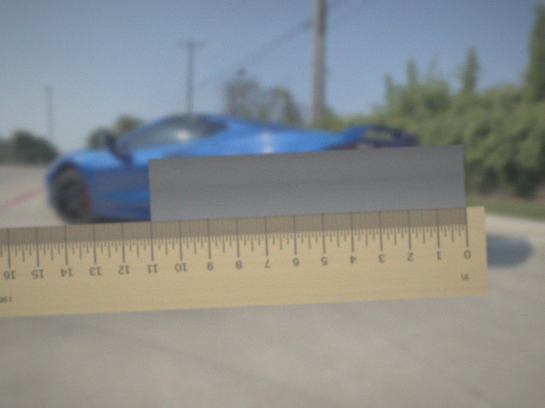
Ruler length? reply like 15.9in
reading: 11in
